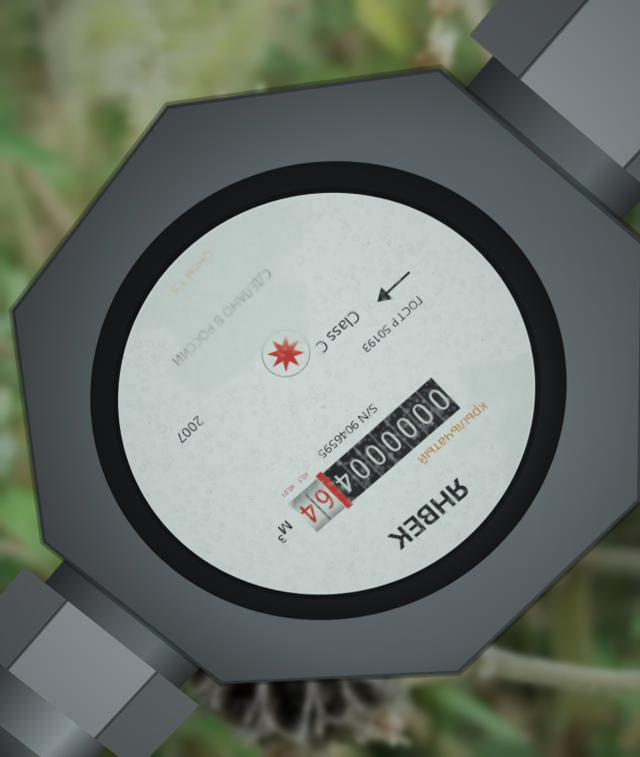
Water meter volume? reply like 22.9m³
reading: 4.64m³
